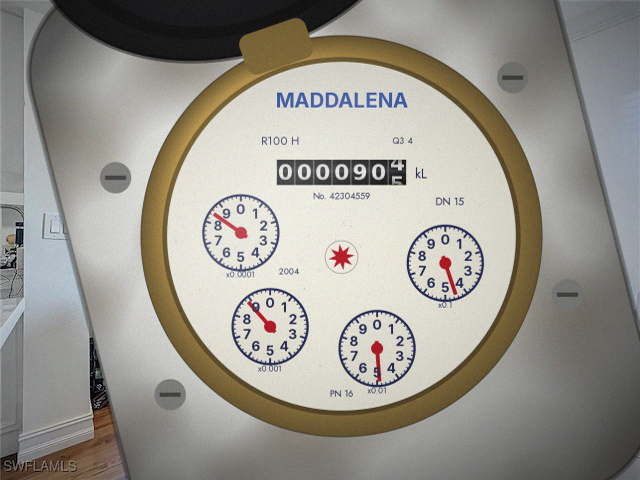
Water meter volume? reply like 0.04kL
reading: 904.4488kL
